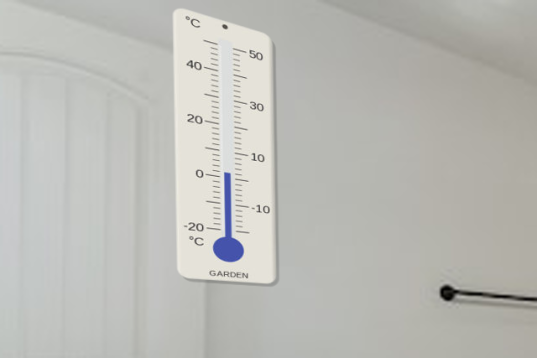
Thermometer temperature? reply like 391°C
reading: 2°C
